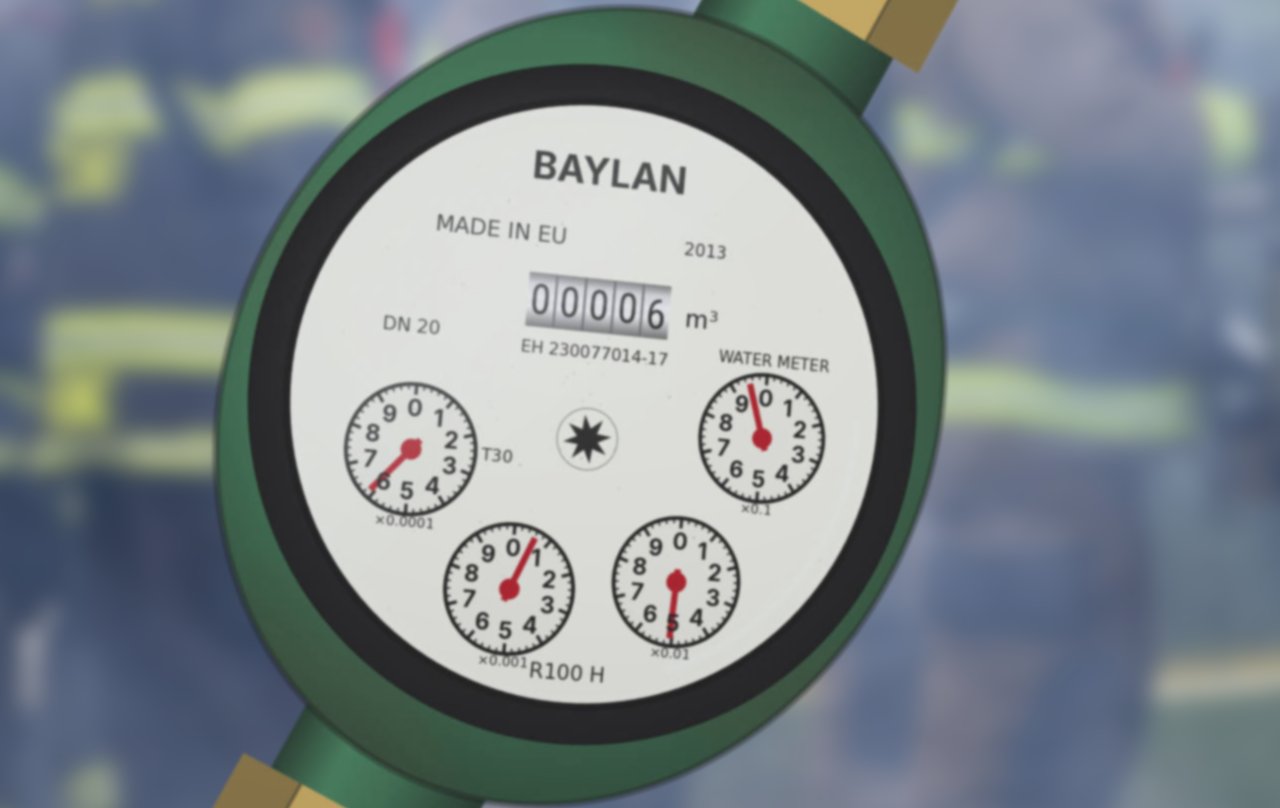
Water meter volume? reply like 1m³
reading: 5.9506m³
